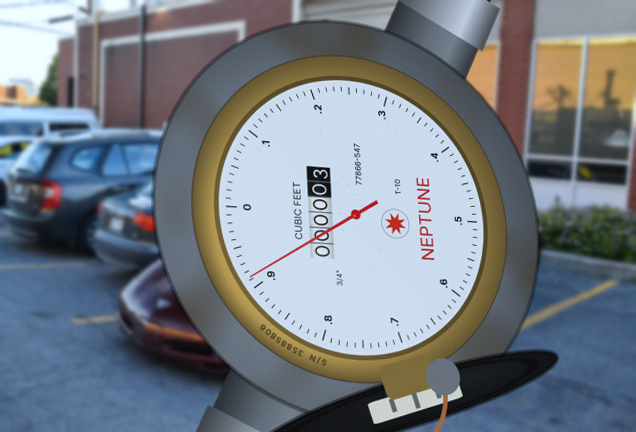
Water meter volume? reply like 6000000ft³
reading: 2.91ft³
